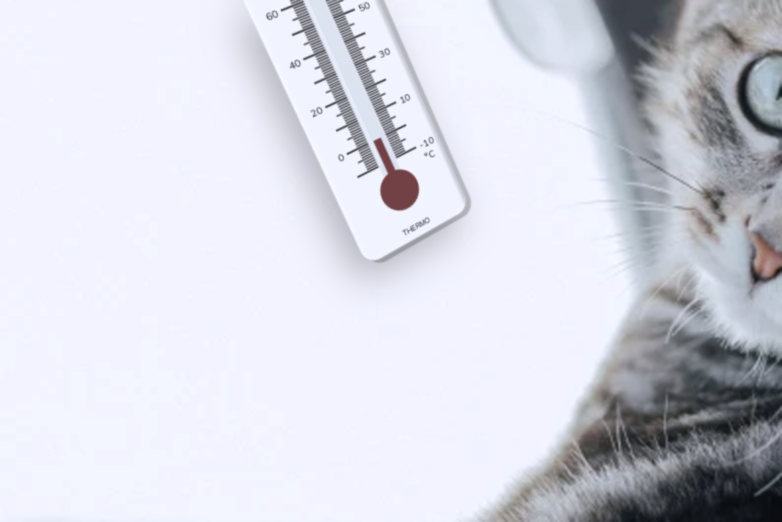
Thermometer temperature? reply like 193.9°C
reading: 0°C
